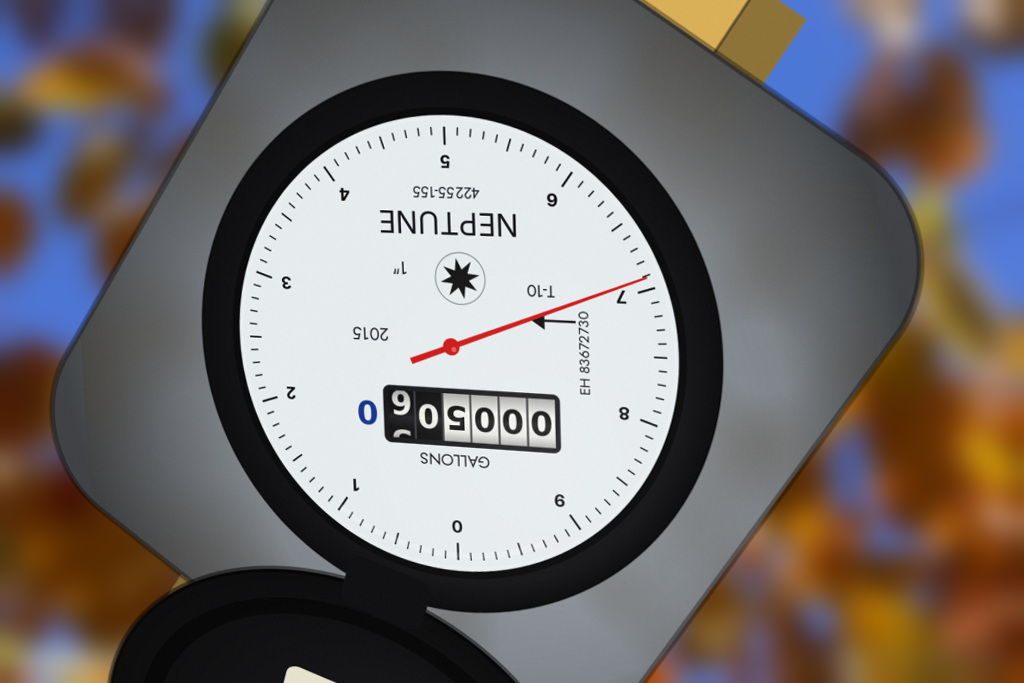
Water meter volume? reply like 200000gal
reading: 5056.9gal
